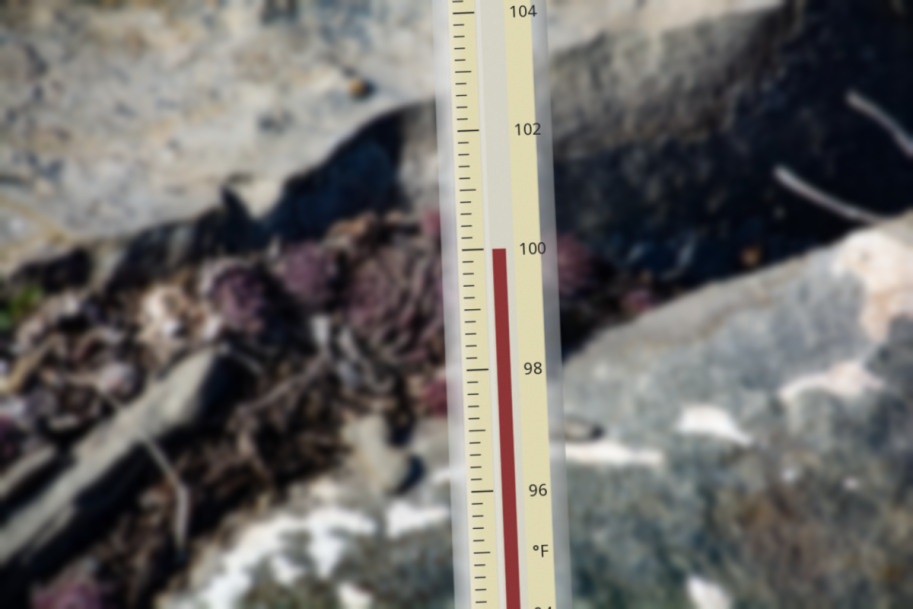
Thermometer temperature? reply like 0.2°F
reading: 100°F
